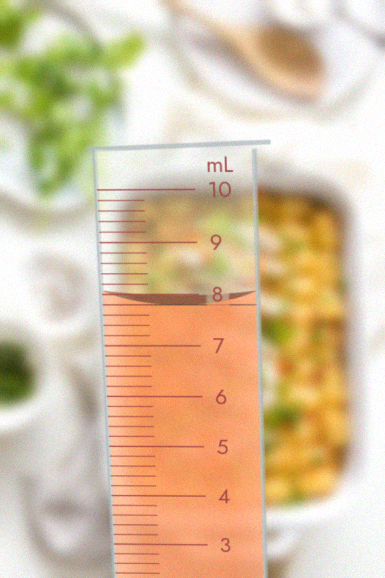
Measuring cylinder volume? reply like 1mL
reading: 7.8mL
